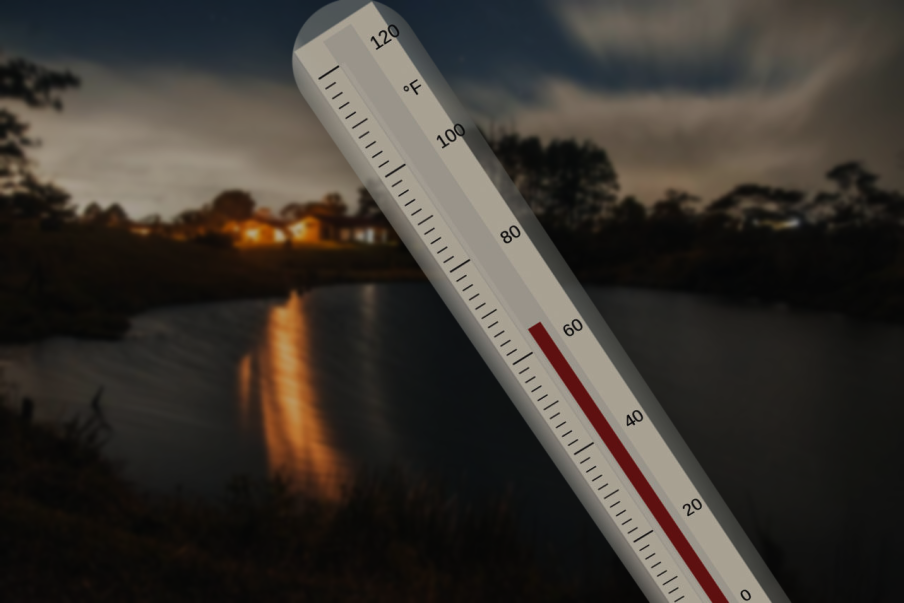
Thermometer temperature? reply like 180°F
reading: 64°F
